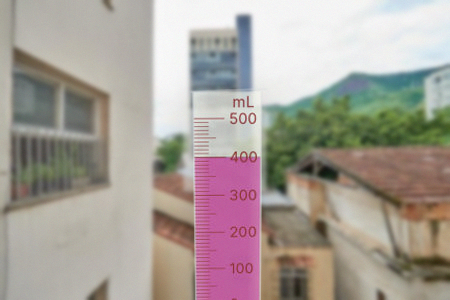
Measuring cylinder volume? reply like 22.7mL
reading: 400mL
